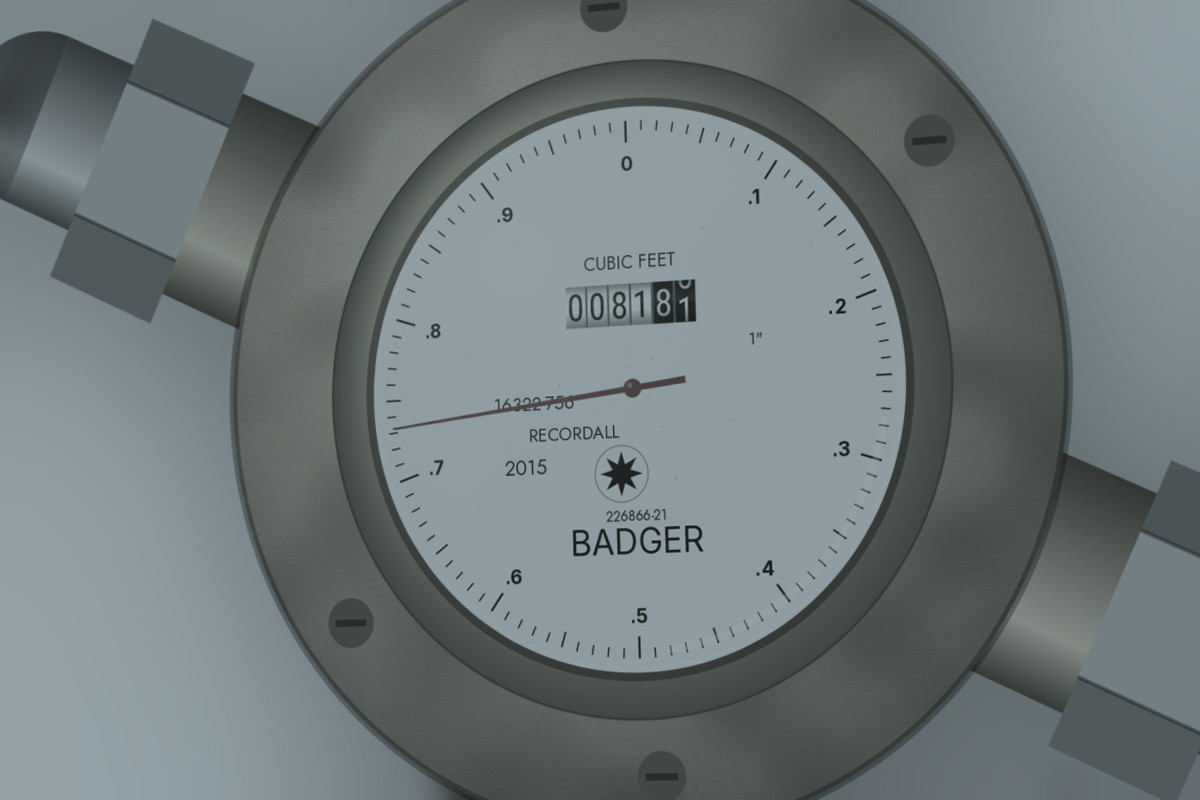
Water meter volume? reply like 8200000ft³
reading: 8180.73ft³
